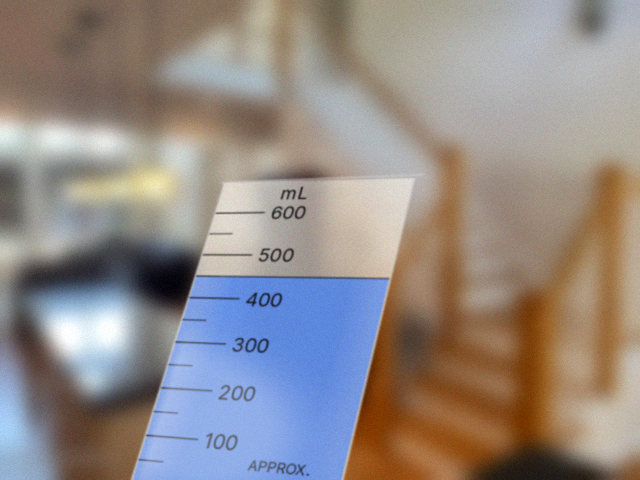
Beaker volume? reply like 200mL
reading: 450mL
